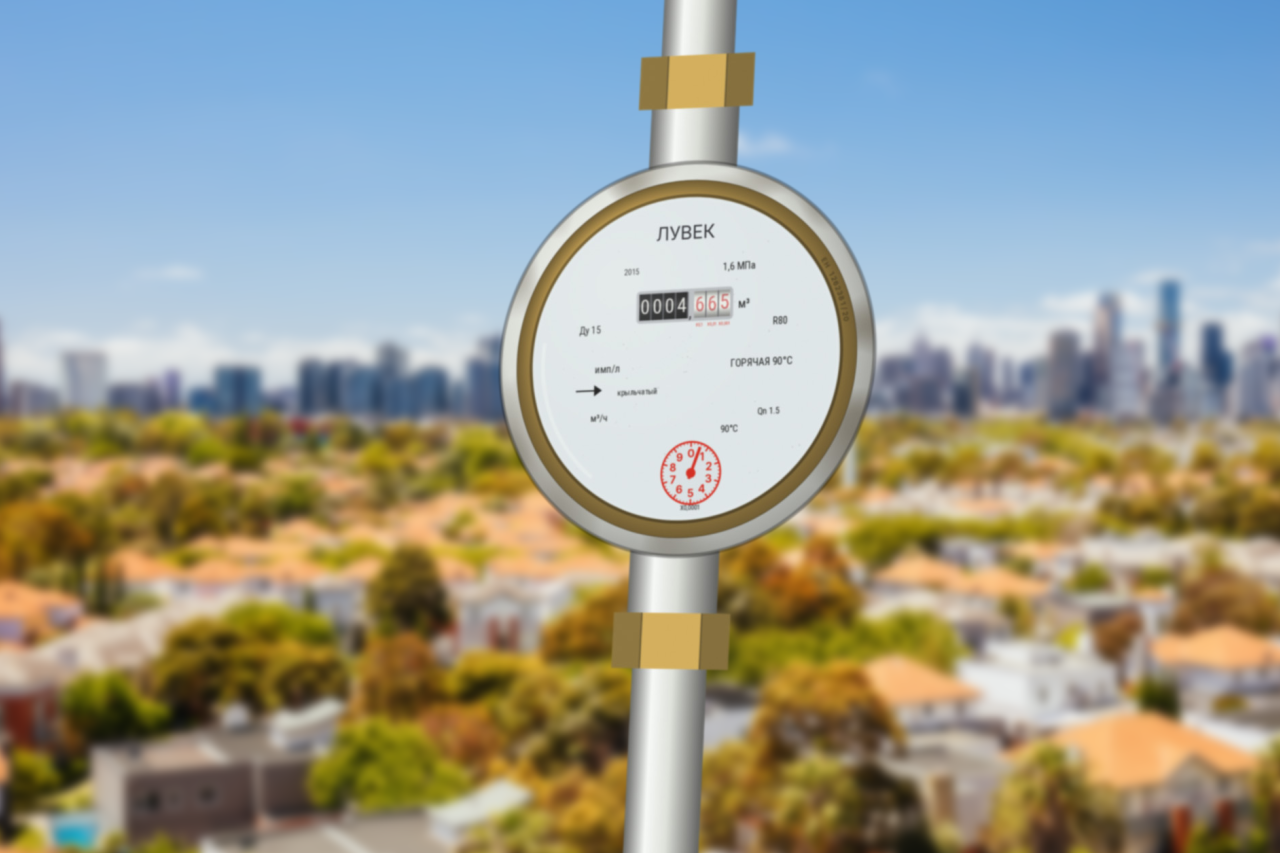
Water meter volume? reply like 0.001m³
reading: 4.6650m³
